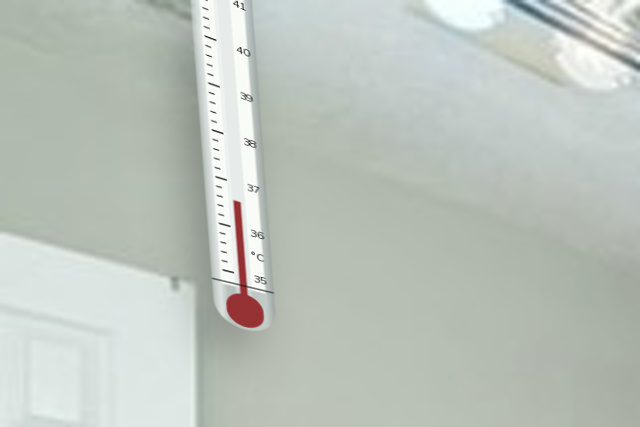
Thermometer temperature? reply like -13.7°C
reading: 36.6°C
